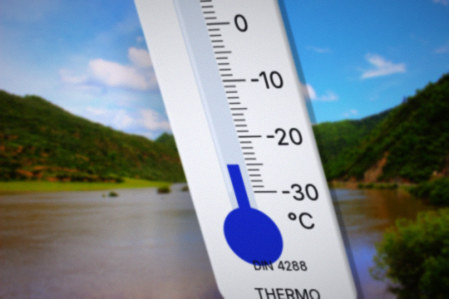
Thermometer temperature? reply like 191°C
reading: -25°C
